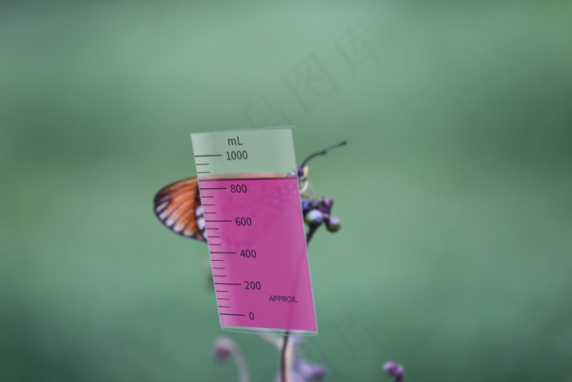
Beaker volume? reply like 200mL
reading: 850mL
